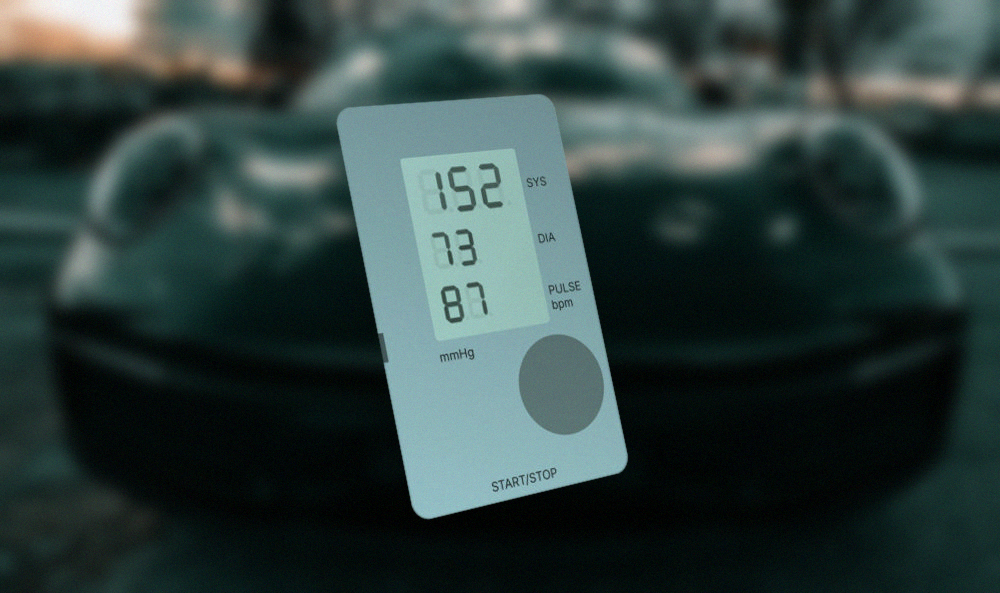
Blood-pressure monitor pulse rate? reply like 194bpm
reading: 87bpm
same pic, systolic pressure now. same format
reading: 152mmHg
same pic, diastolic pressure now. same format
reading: 73mmHg
